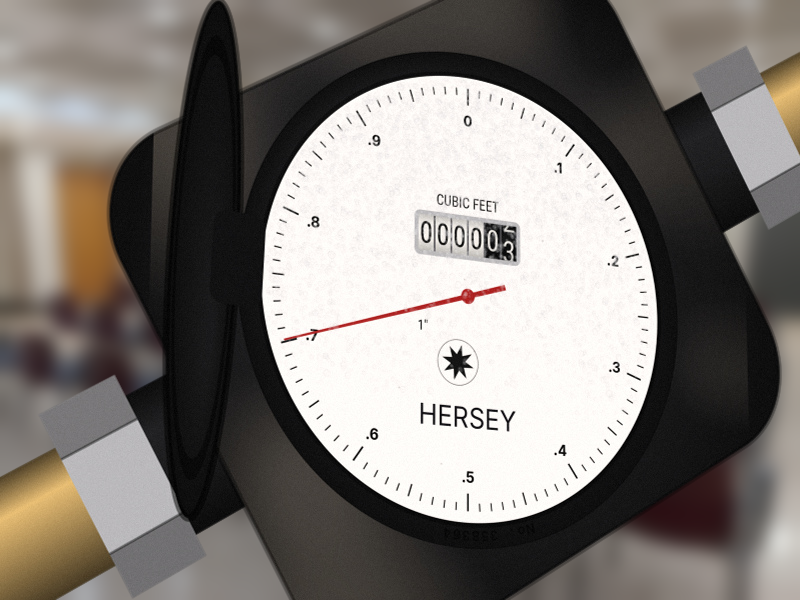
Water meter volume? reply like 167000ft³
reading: 2.70ft³
